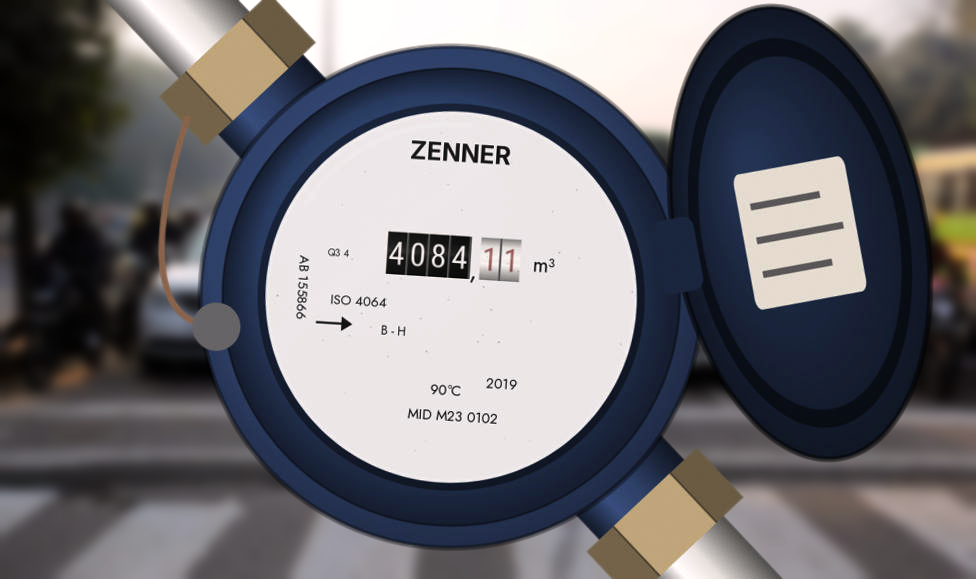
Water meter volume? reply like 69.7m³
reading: 4084.11m³
